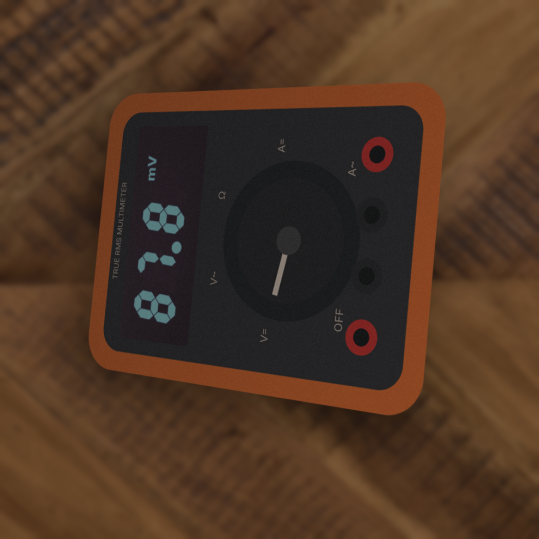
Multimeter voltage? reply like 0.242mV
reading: 87.8mV
